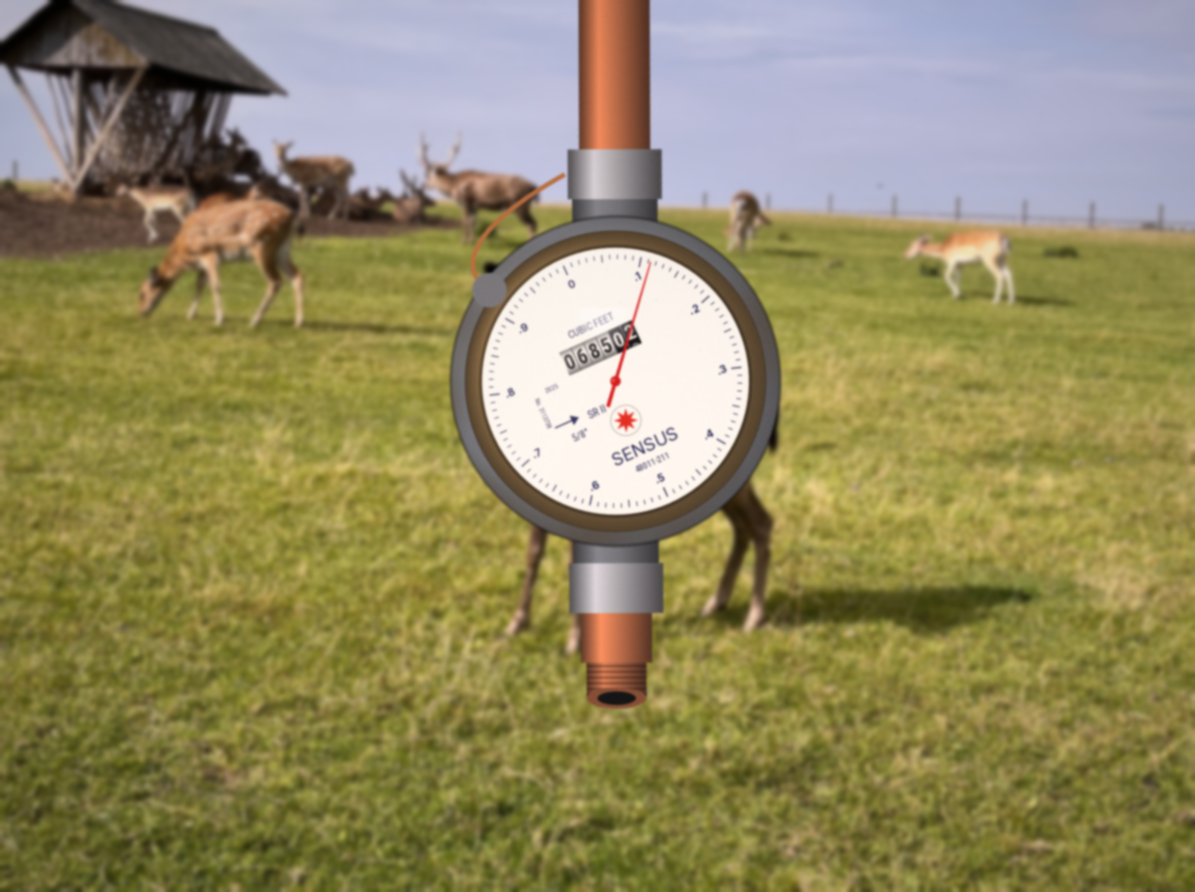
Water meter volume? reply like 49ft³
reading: 68502.11ft³
